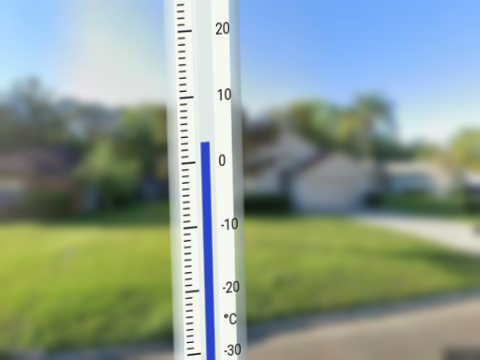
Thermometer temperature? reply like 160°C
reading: 3°C
